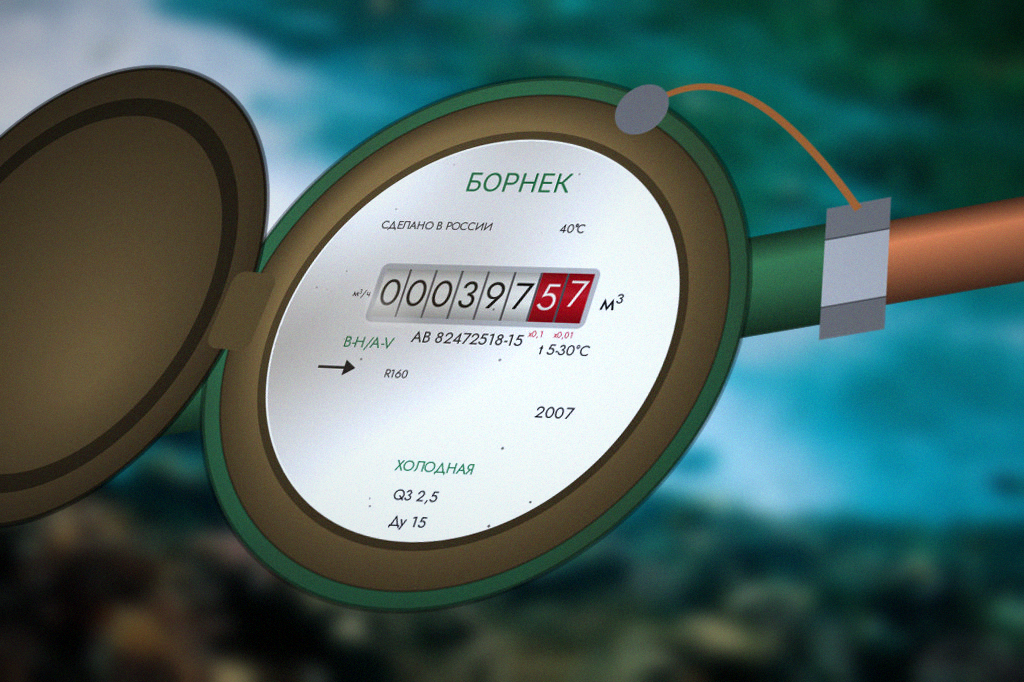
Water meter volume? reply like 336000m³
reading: 397.57m³
